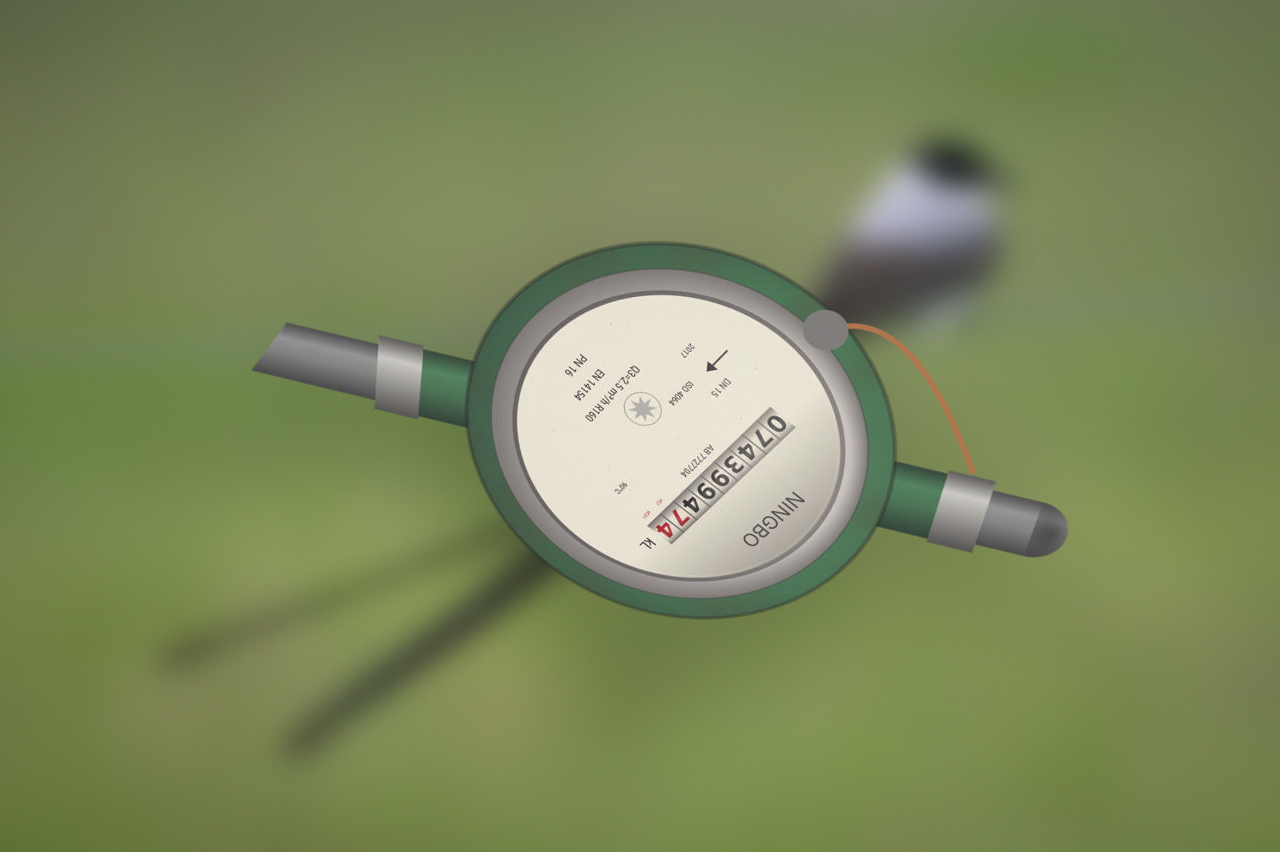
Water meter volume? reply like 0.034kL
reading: 743994.74kL
